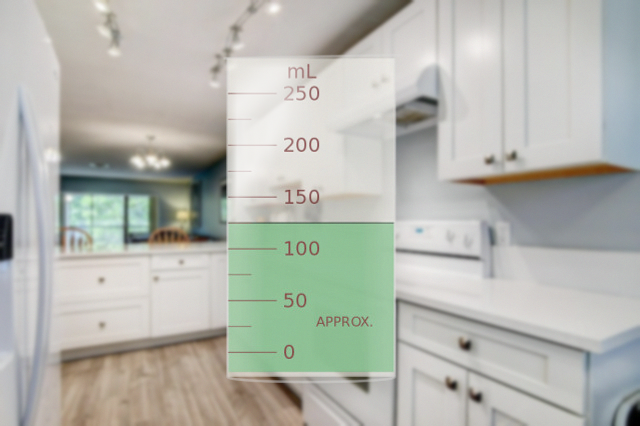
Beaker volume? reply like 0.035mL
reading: 125mL
